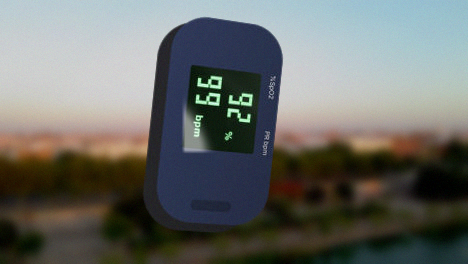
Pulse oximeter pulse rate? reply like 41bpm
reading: 99bpm
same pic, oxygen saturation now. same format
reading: 92%
